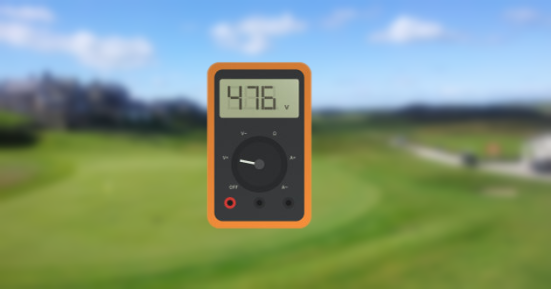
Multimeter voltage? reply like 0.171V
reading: 476V
